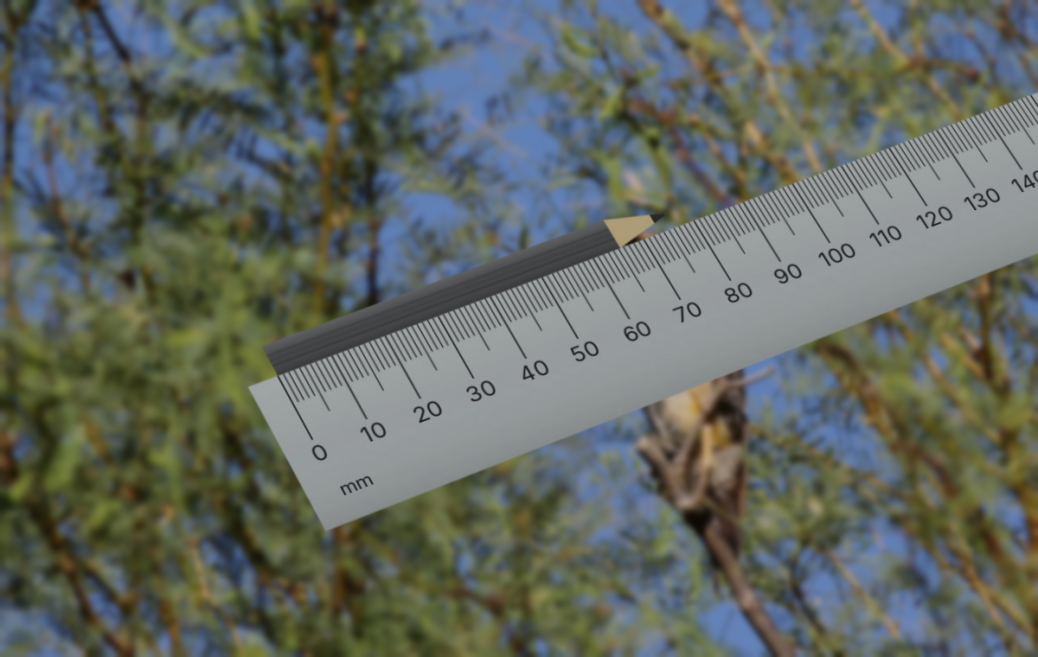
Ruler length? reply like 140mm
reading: 76mm
